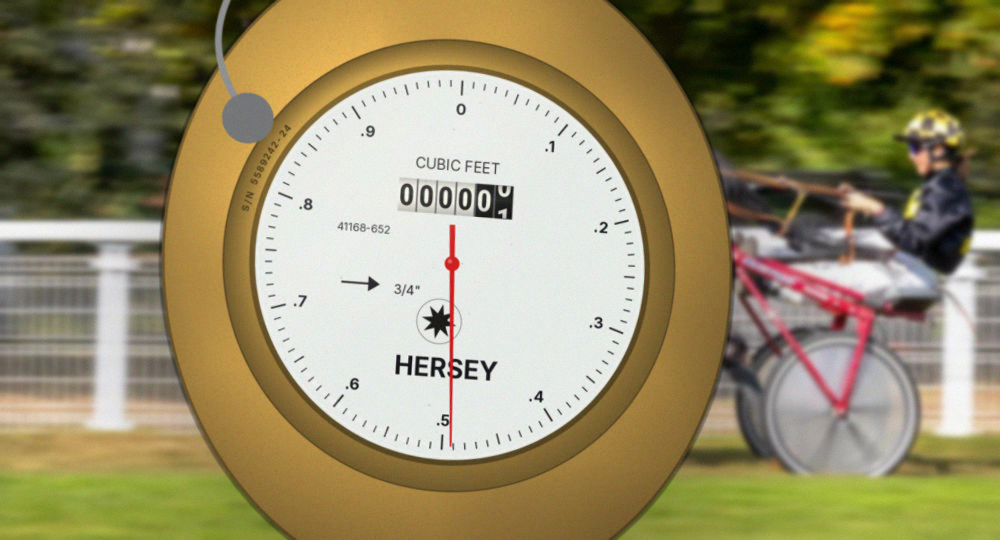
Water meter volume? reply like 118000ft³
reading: 0.49ft³
